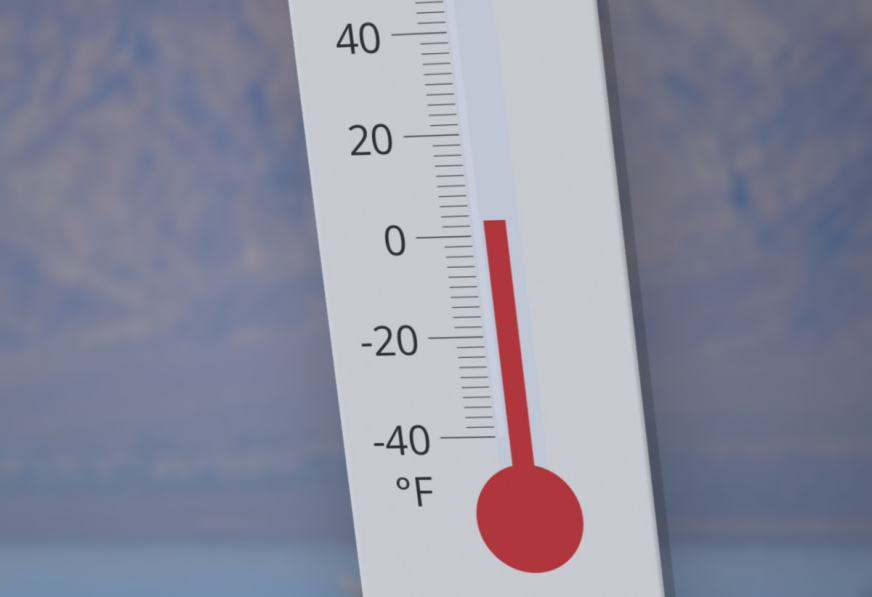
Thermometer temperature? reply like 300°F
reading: 3°F
